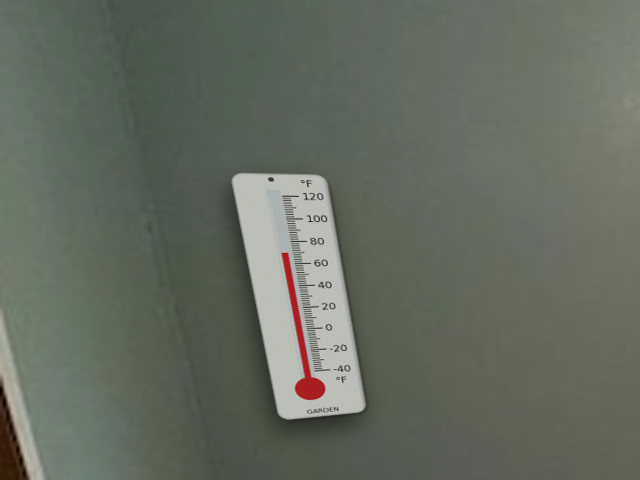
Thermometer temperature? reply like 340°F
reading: 70°F
